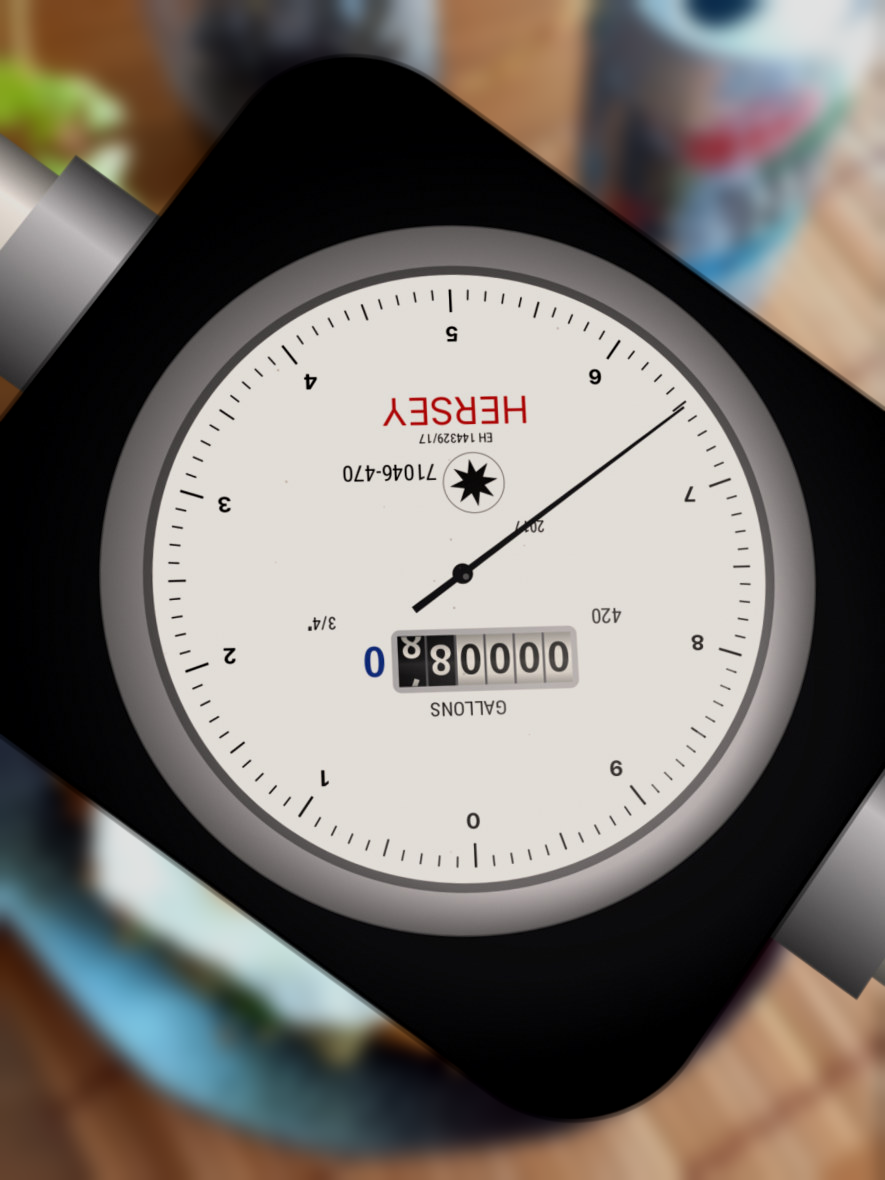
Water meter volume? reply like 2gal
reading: 876.5gal
